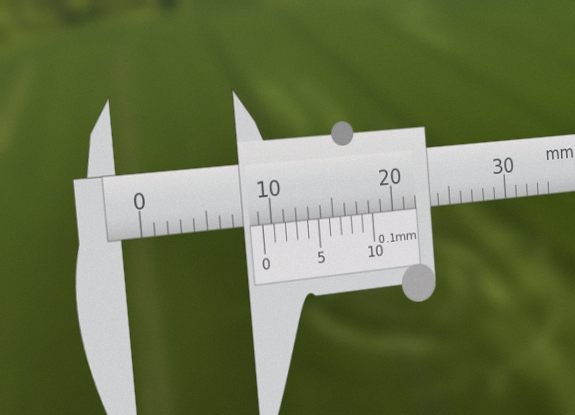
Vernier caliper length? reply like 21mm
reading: 9.3mm
